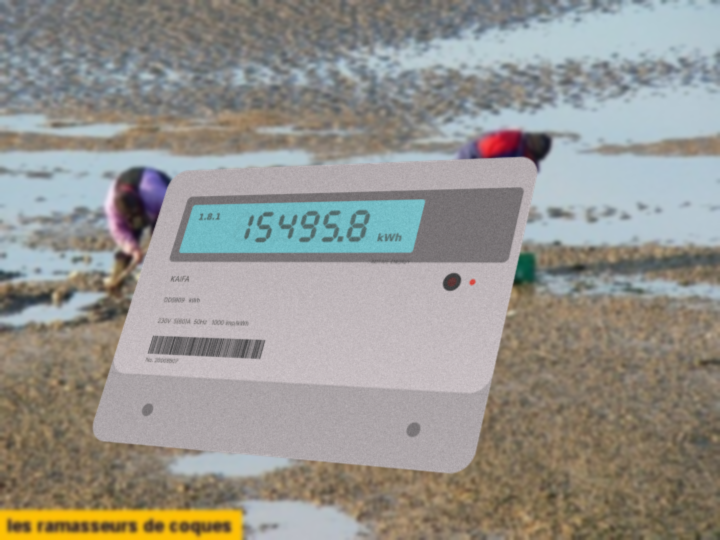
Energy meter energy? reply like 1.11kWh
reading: 15495.8kWh
